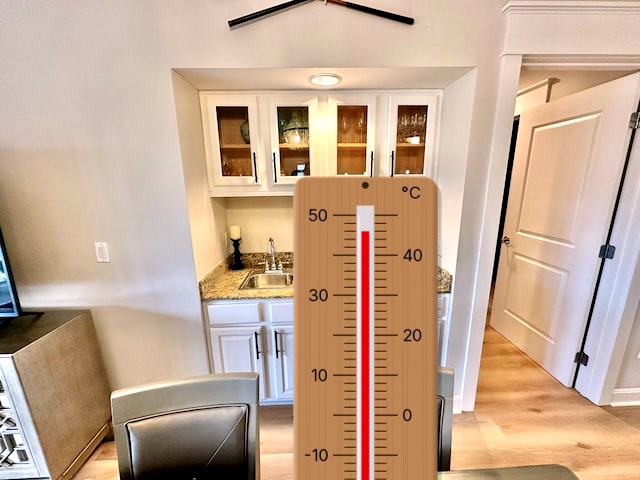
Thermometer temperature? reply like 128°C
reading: 46°C
